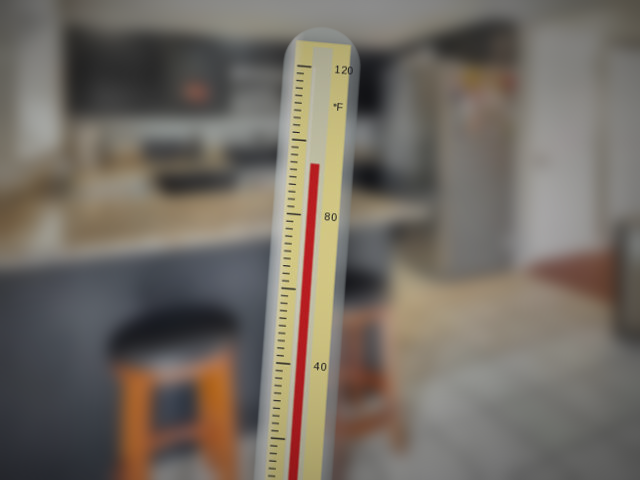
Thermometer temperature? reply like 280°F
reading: 94°F
